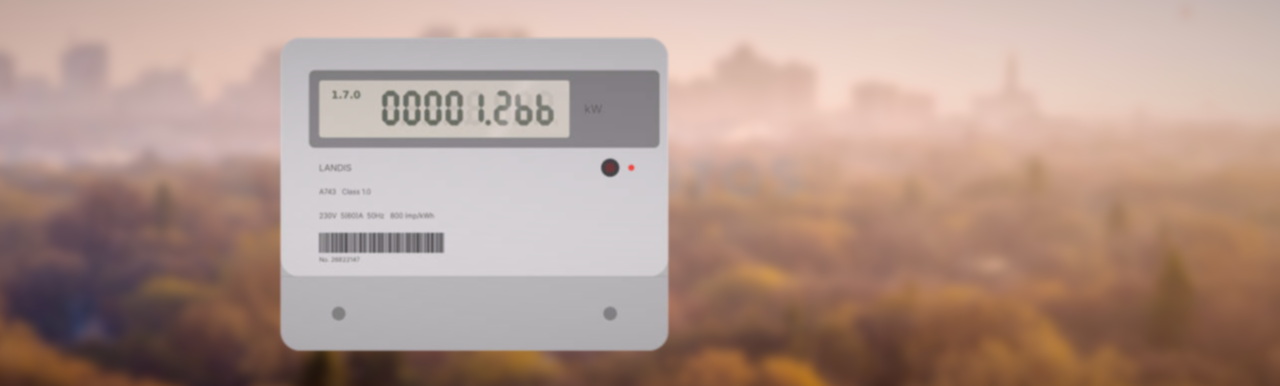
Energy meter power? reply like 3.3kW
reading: 1.266kW
